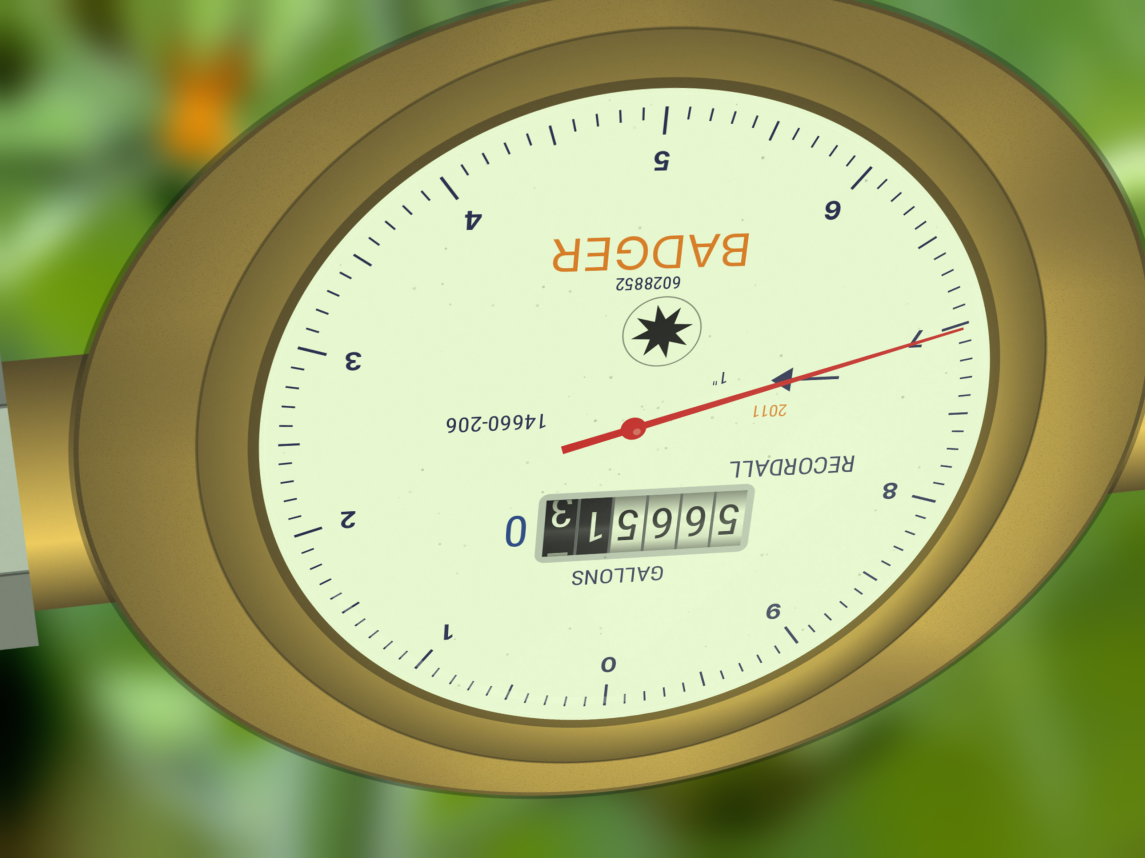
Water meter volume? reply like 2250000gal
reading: 5665127.0gal
